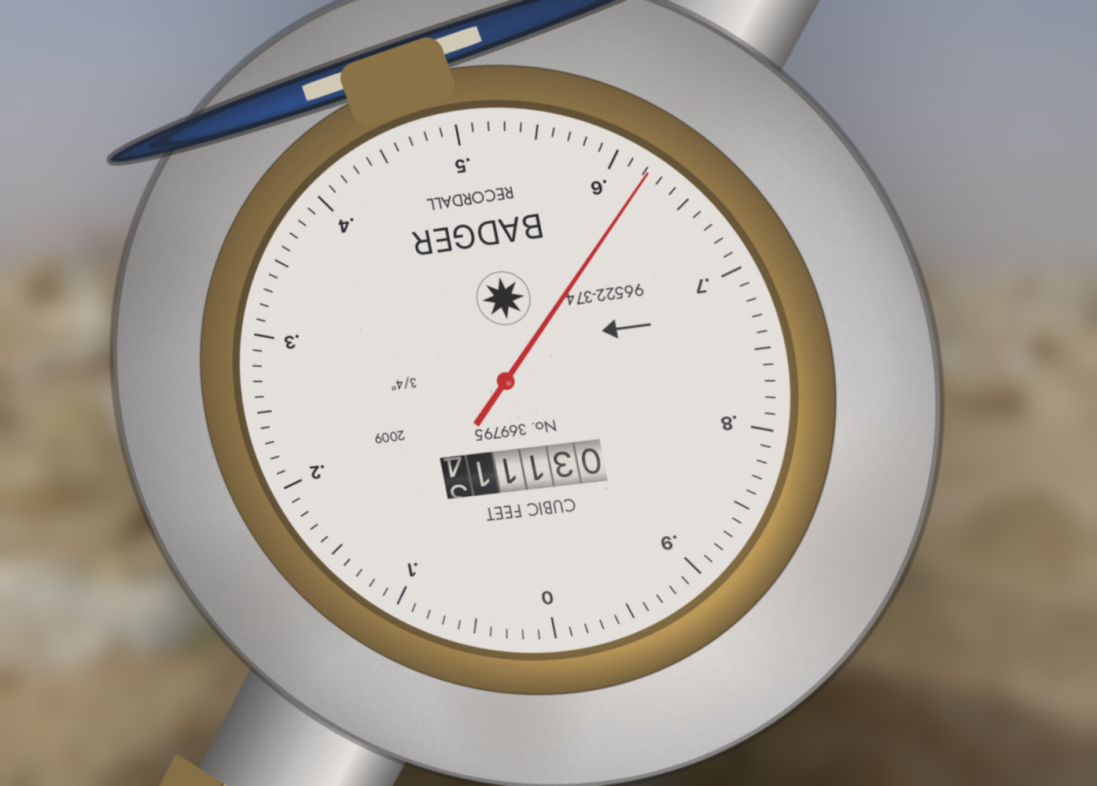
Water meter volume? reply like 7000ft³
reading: 31113.62ft³
